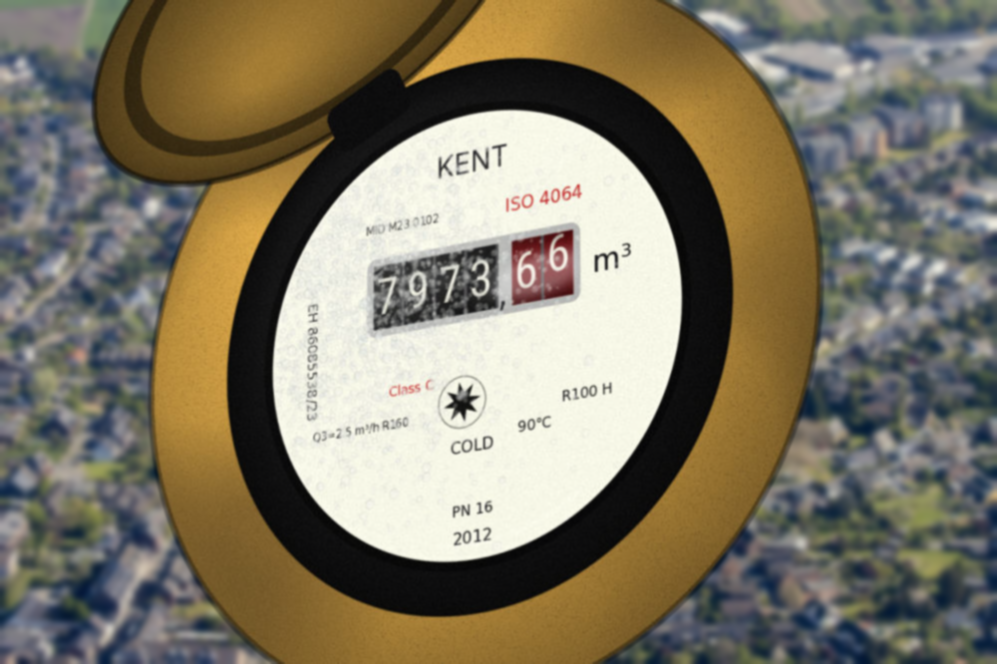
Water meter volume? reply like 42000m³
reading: 7973.66m³
